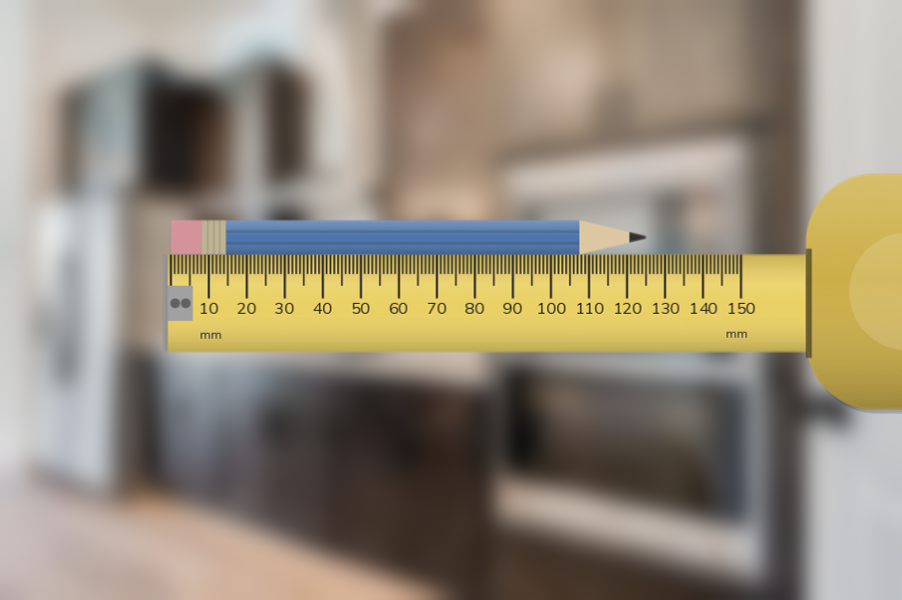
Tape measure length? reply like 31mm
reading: 125mm
